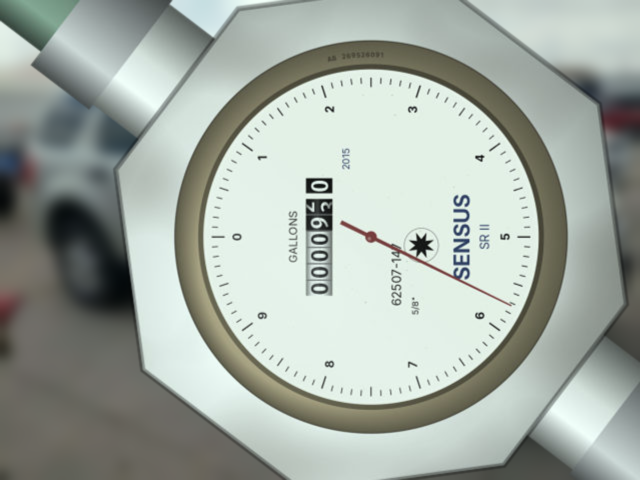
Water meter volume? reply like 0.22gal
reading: 925.7gal
